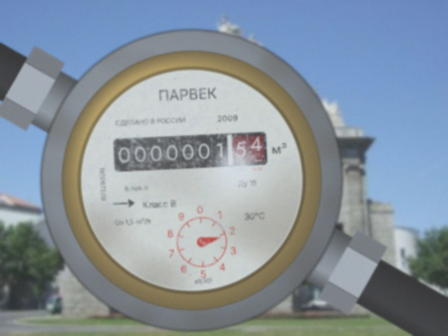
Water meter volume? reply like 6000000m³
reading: 1.542m³
